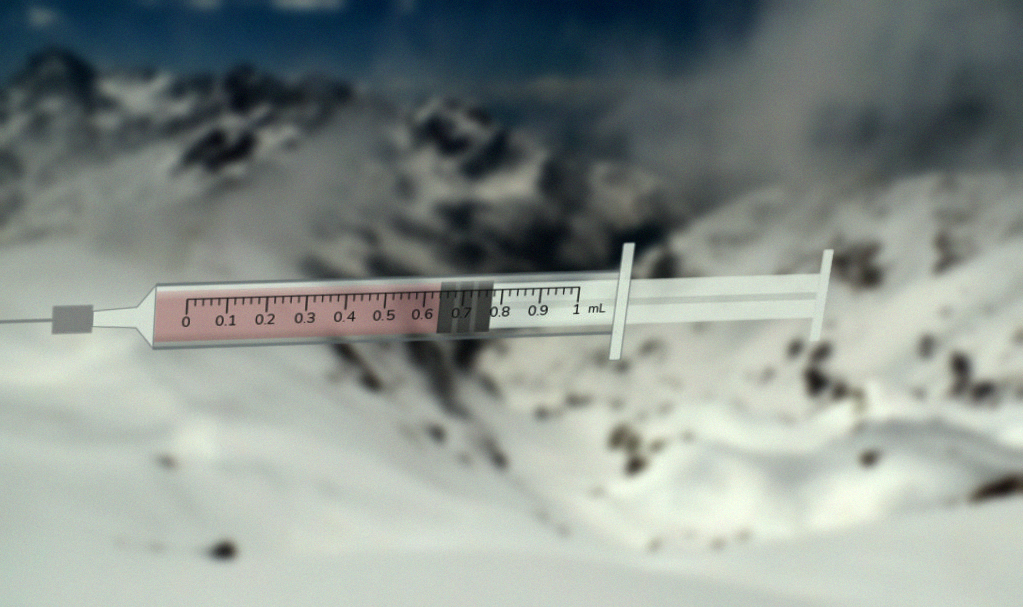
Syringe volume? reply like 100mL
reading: 0.64mL
